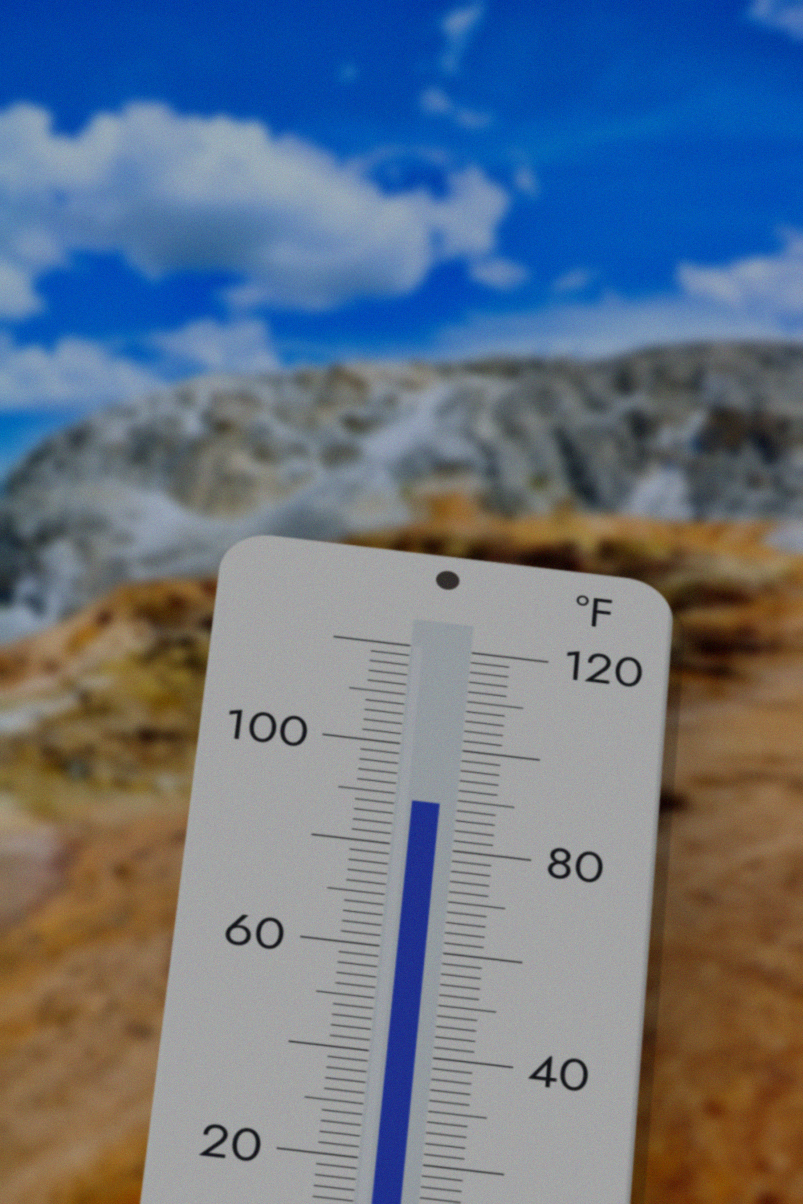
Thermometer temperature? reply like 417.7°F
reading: 89°F
